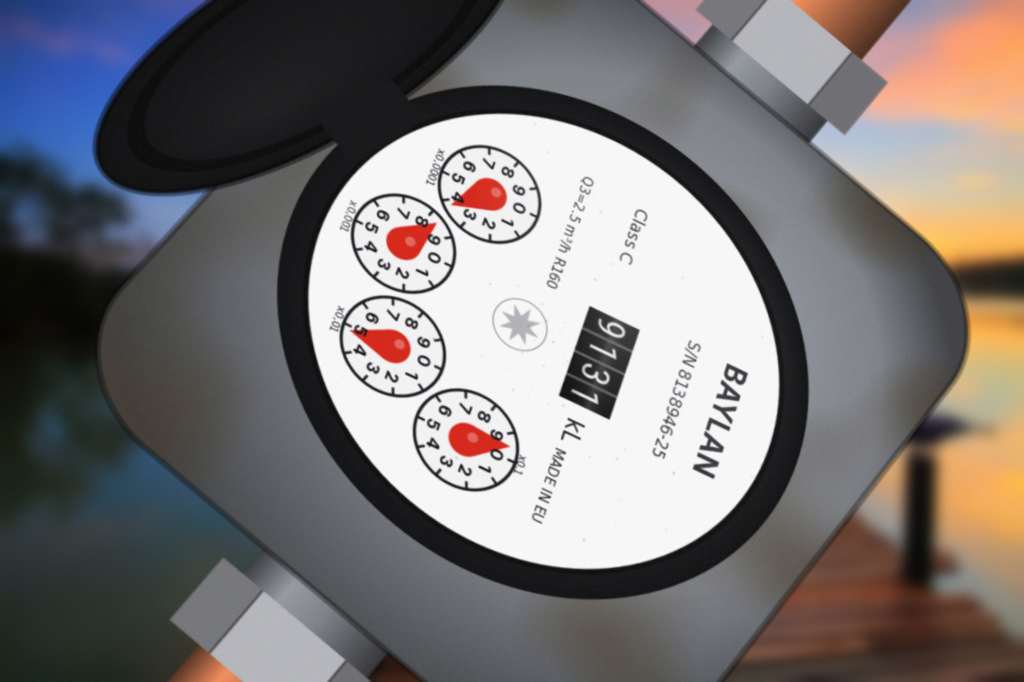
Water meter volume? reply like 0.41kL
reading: 9130.9483kL
